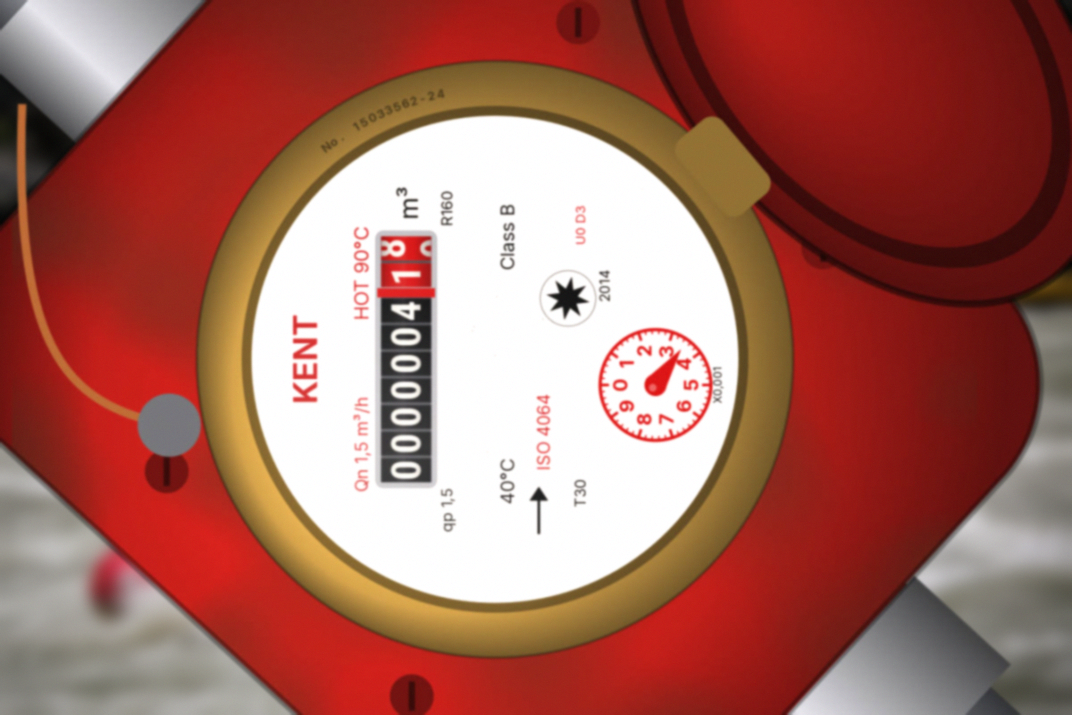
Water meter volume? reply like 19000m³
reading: 4.183m³
